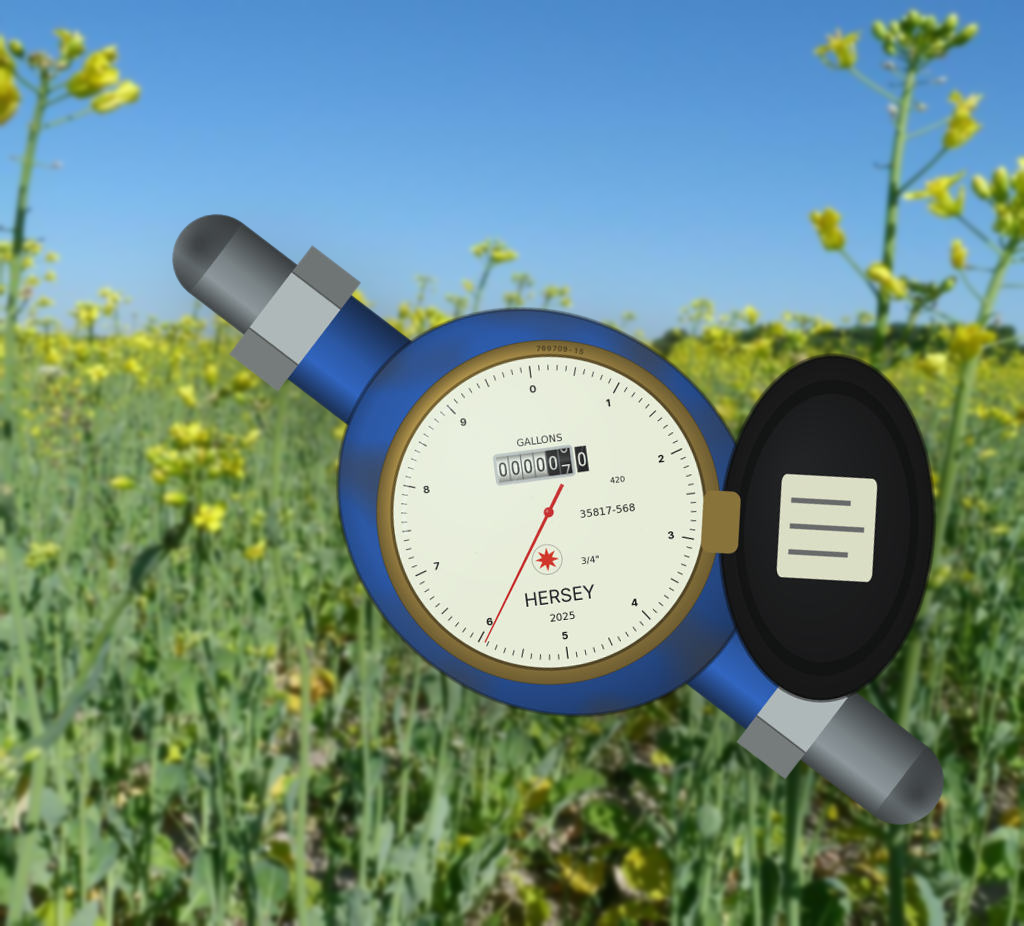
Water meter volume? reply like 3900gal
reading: 65.9gal
